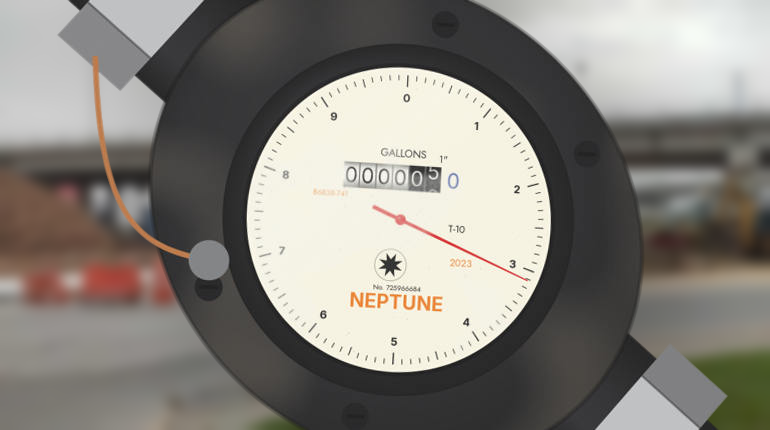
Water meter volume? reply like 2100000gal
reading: 53.1gal
